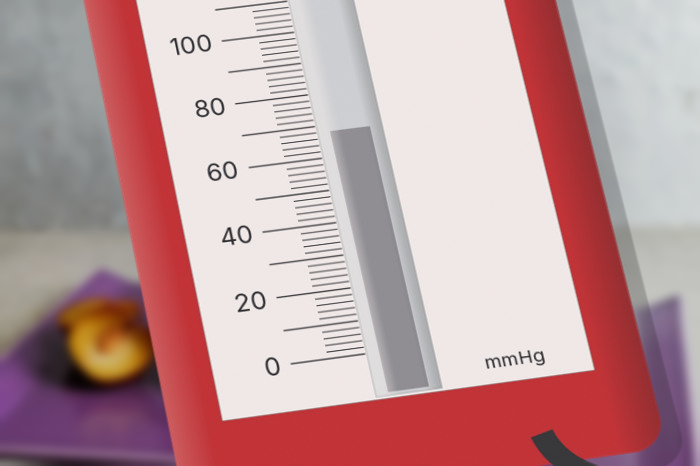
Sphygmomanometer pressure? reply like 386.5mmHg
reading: 68mmHg
